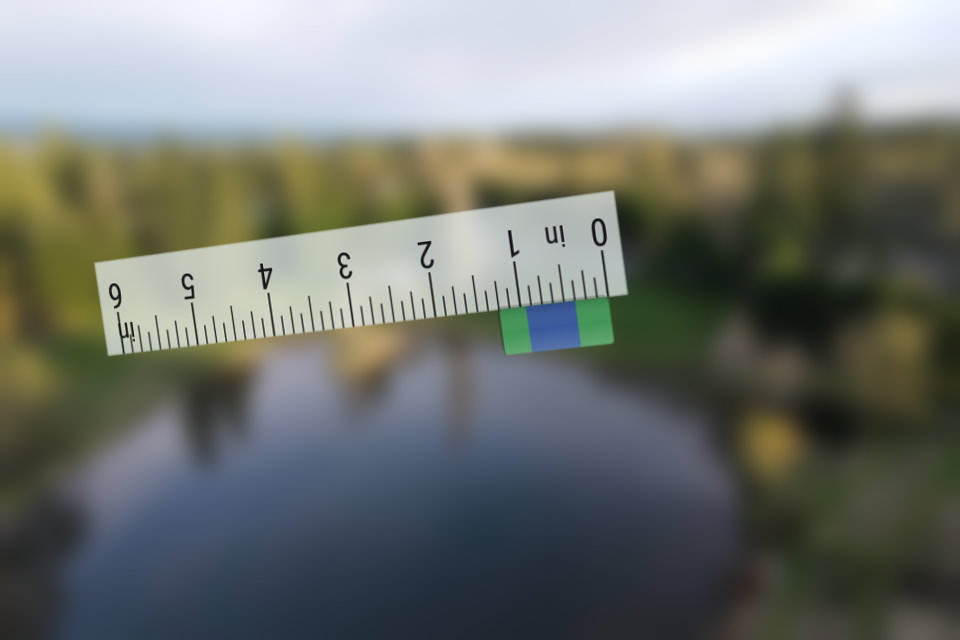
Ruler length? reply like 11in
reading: 1.25in
